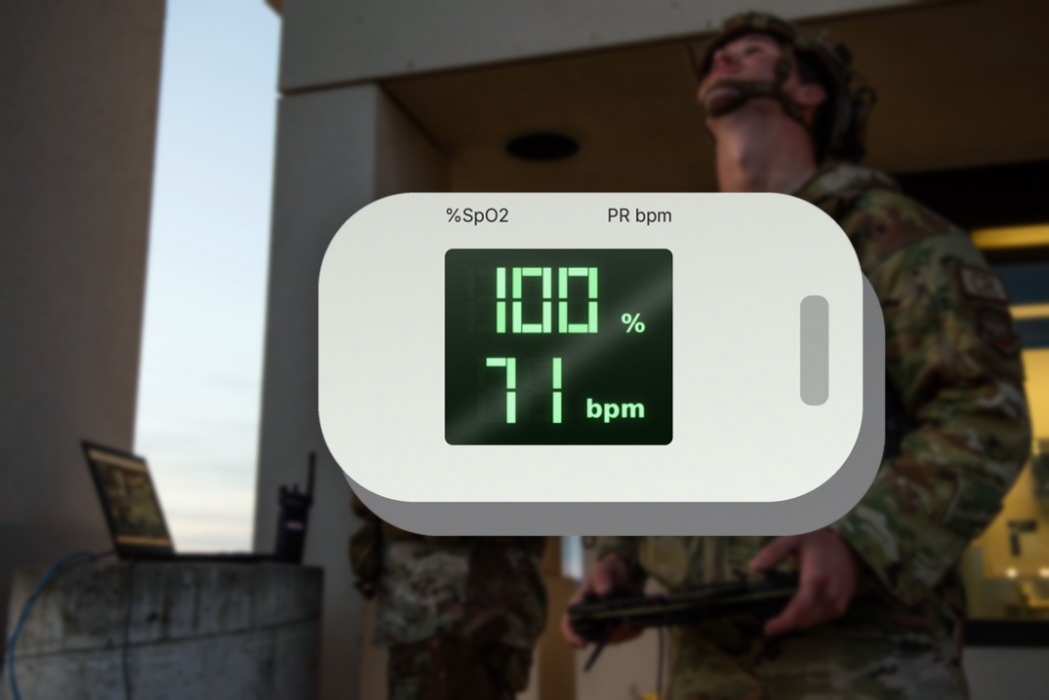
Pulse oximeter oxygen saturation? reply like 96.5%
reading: 100%
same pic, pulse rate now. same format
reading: 71bpm
